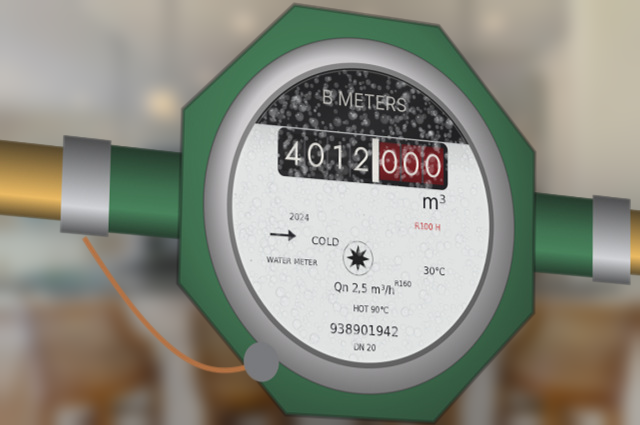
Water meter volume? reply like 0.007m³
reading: 4012.000m³
